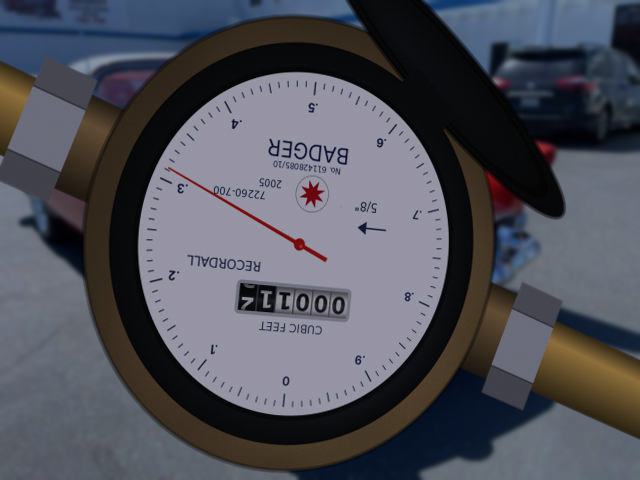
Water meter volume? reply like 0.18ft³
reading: 112.31ft³
